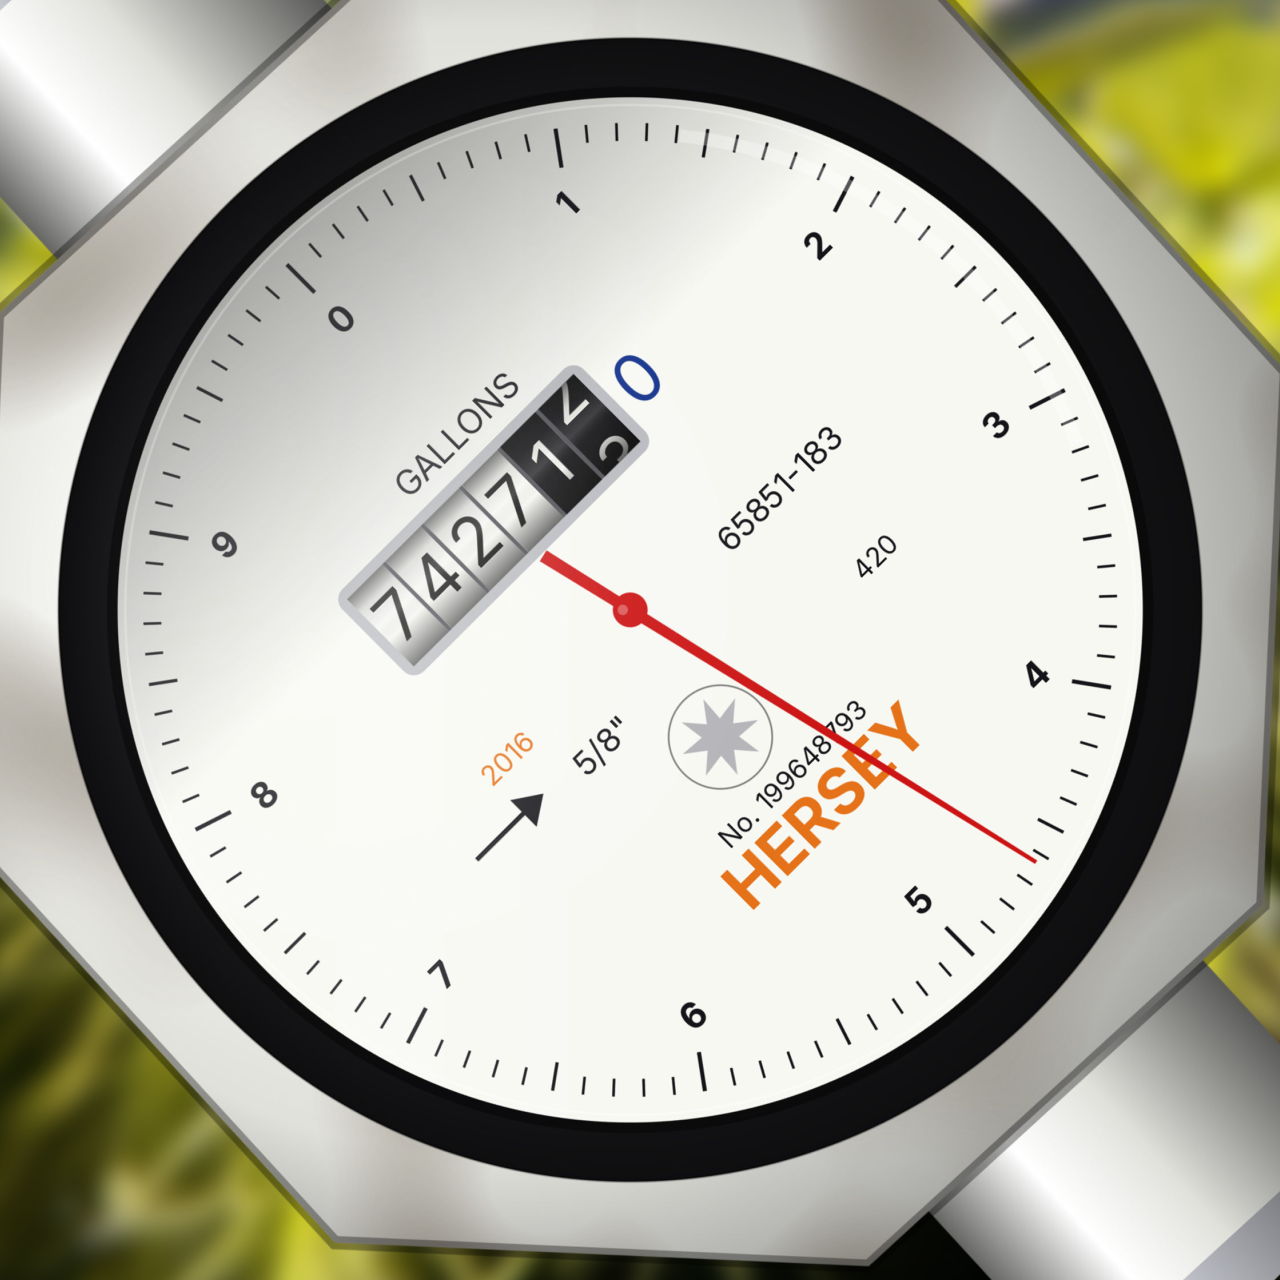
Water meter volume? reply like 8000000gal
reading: 7427124.6gal
